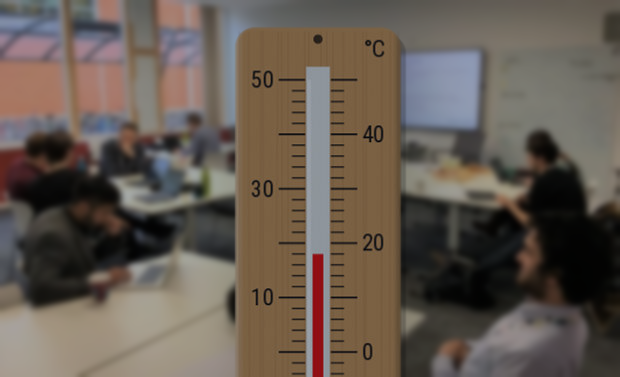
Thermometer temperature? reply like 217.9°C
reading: 18°C
